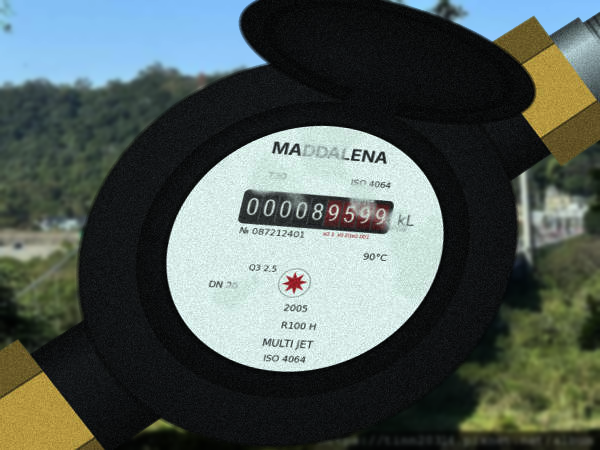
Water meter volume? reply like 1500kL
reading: 8.9599kL
